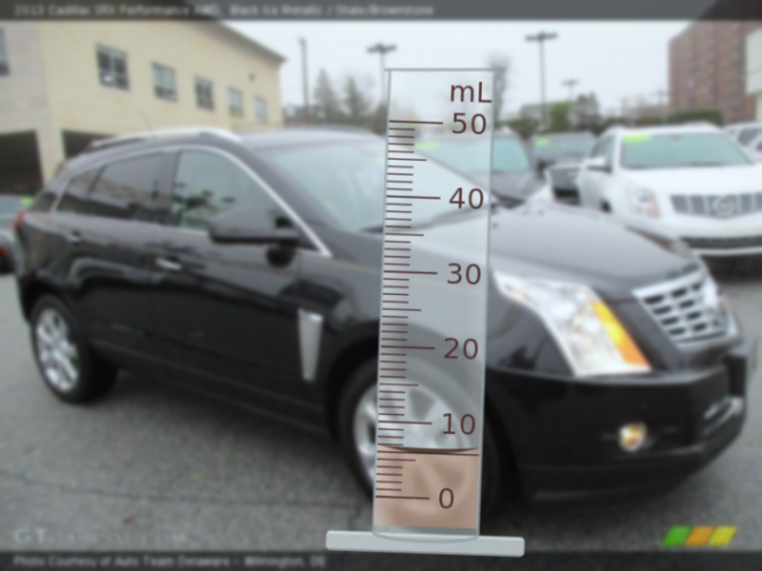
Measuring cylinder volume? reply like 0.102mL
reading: 6mL
